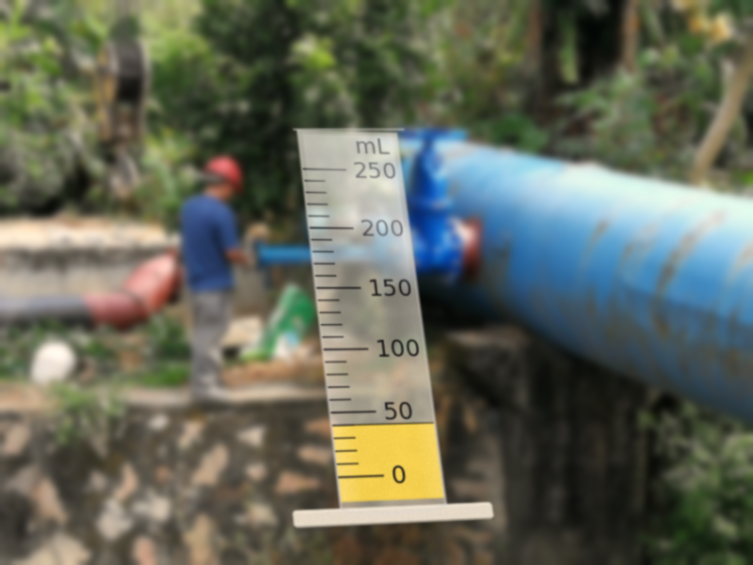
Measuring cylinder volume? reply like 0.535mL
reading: 40mL
